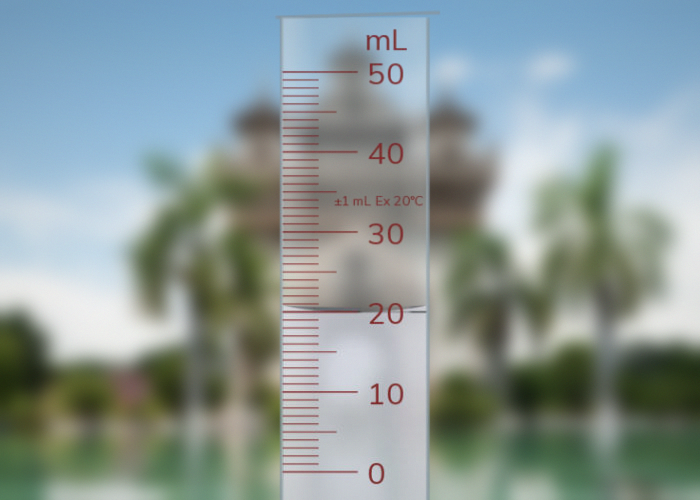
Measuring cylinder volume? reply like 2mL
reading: 20mL
